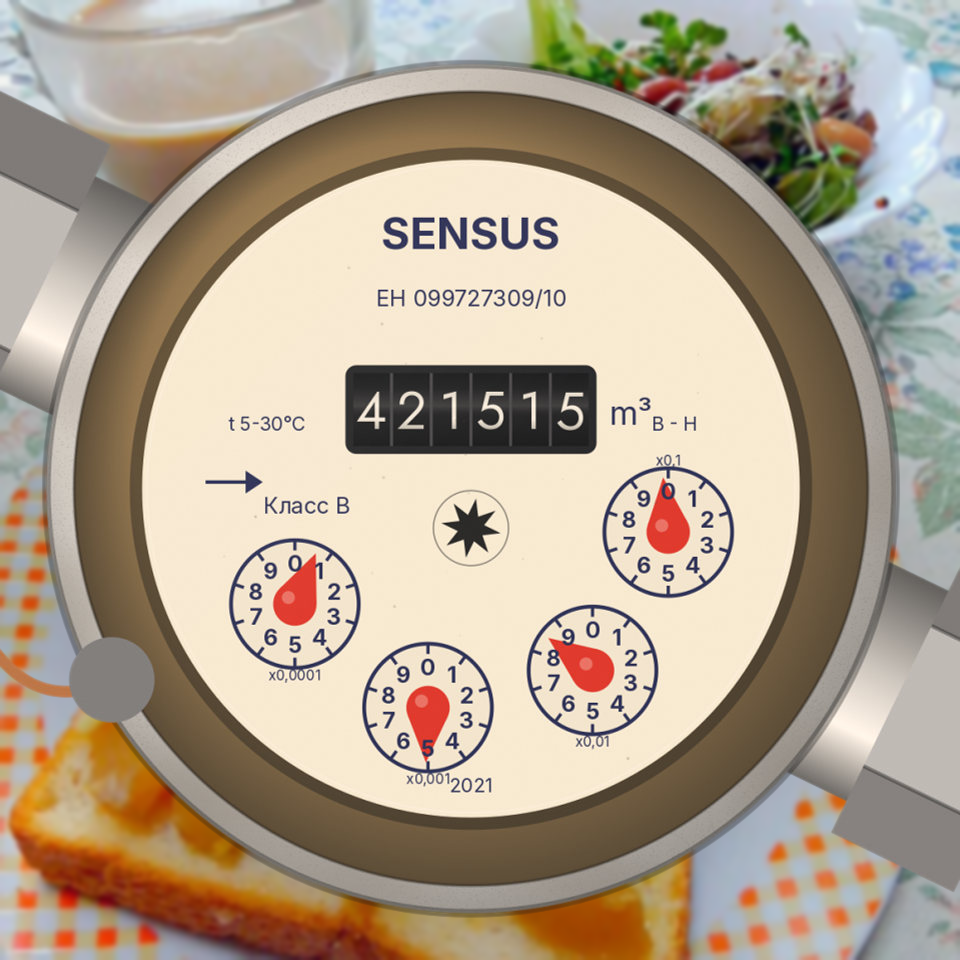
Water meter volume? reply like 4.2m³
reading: 421514.9850m³
